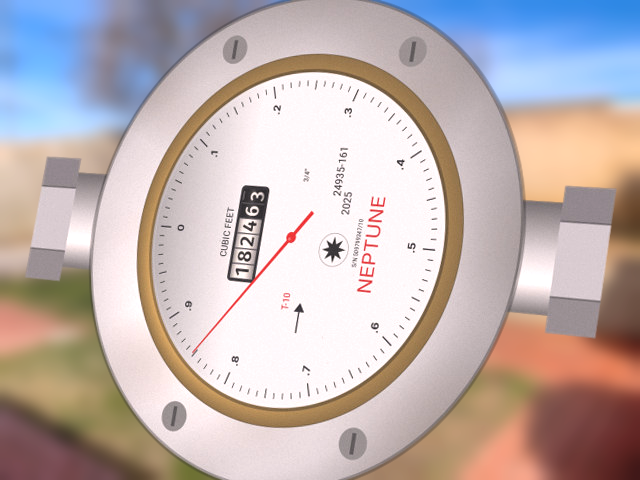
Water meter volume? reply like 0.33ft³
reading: 182462.85ft³
